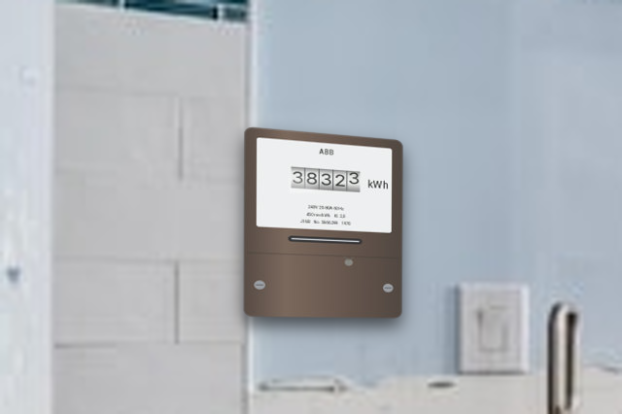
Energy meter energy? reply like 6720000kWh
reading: 38323kWh
